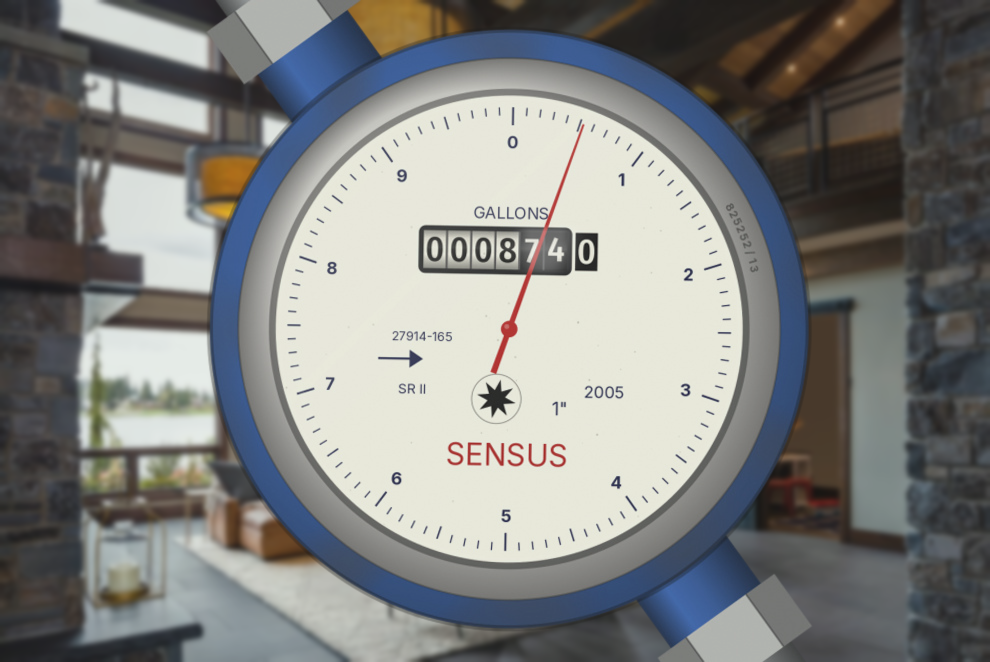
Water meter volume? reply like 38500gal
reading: 8740.5gal
